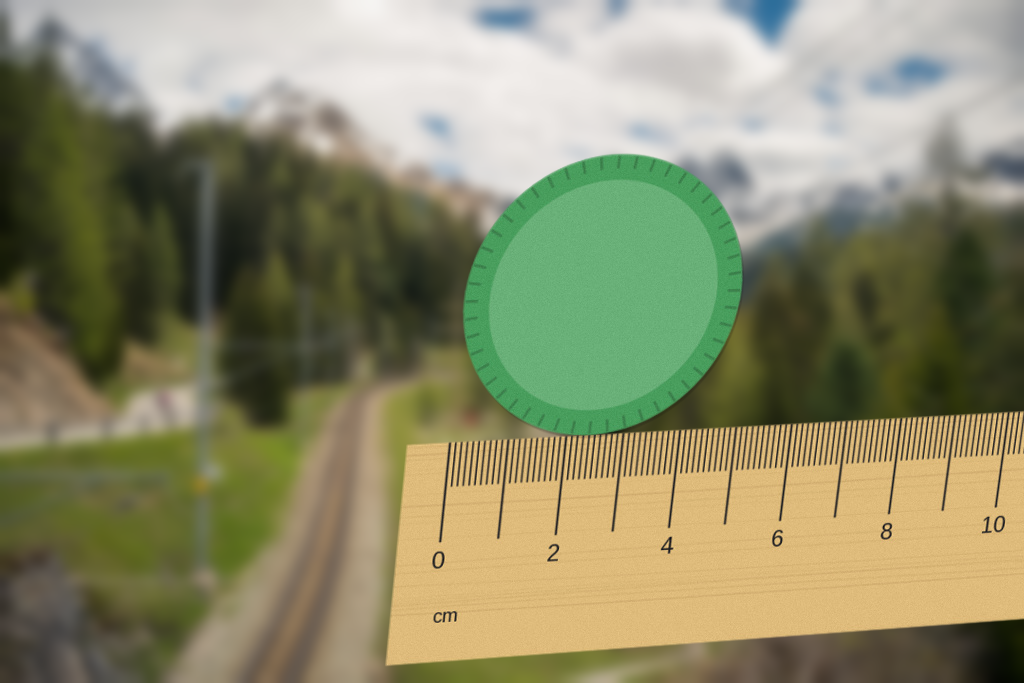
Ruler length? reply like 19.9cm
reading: 4.8cm
